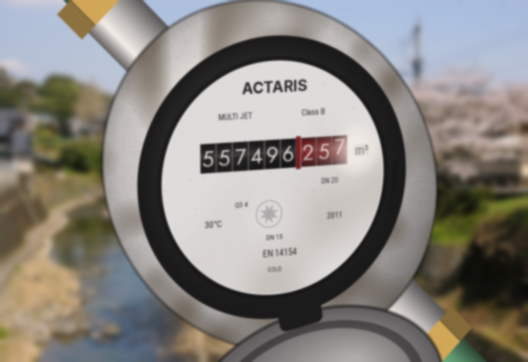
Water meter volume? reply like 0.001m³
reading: 557496.257m³
